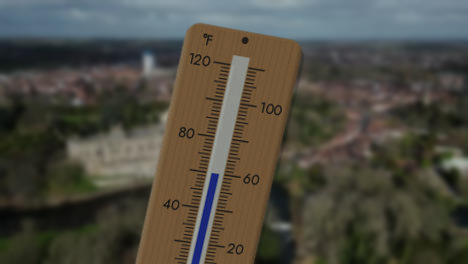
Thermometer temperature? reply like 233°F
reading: 60°F
